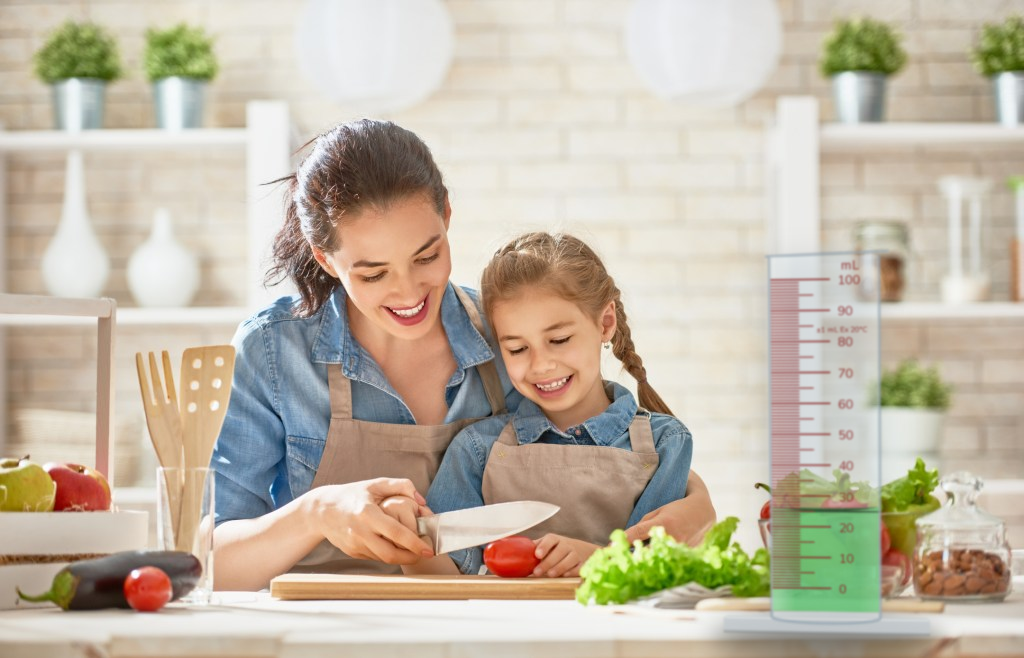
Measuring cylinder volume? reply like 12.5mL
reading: 25mL
